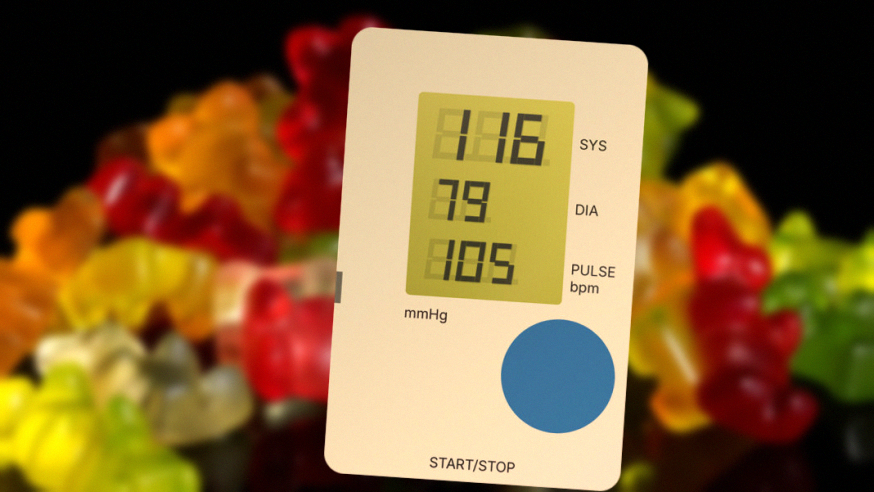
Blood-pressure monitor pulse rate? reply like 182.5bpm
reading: 105bpm
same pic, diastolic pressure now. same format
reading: 79mmHg
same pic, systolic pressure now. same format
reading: 116mmHg
